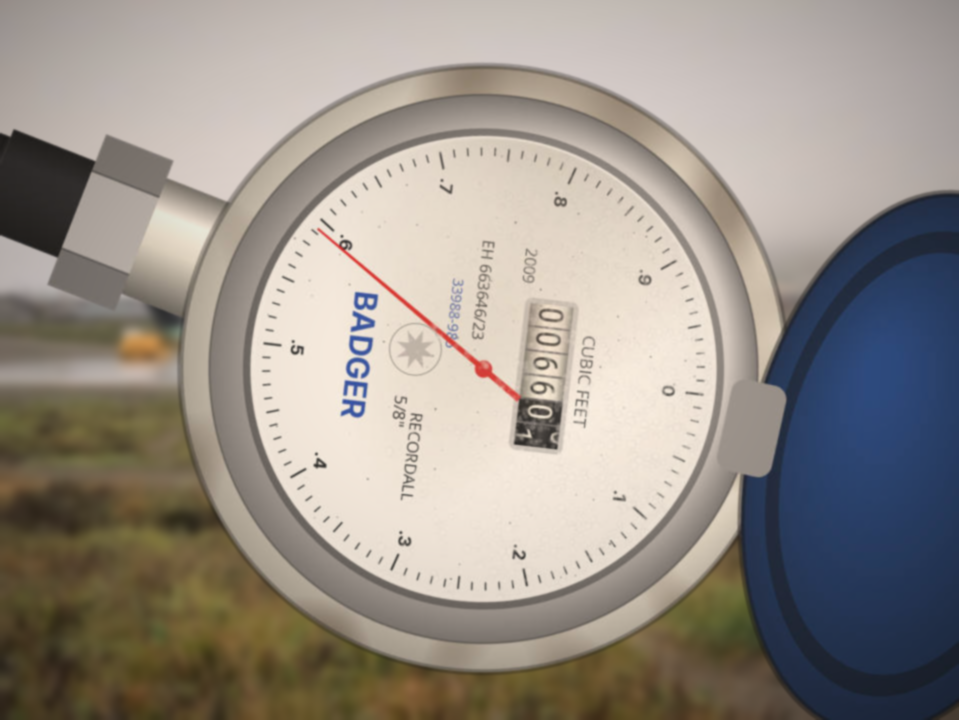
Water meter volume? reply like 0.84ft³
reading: 6600.59ft³
